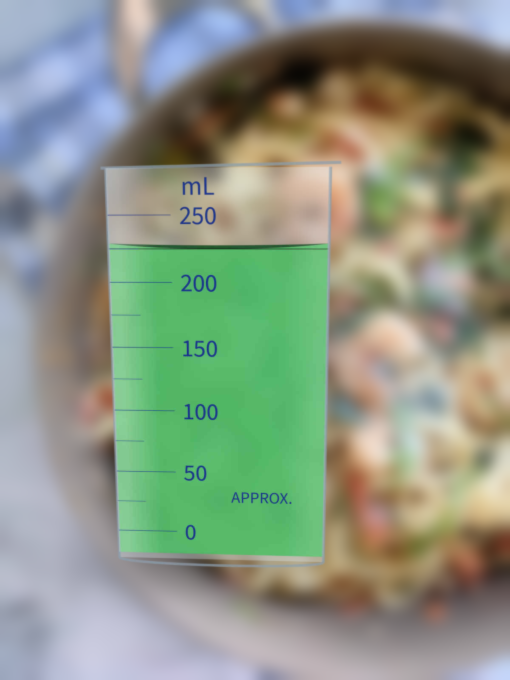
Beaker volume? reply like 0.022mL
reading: 225mL
